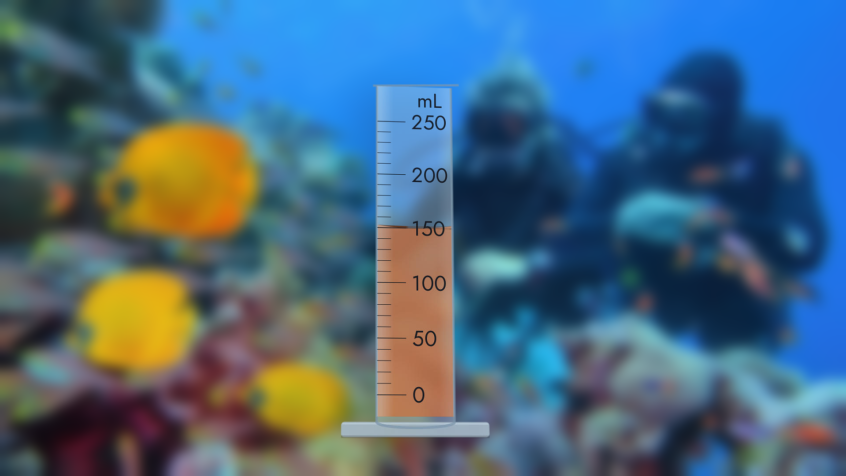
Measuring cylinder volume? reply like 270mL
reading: 150mL
